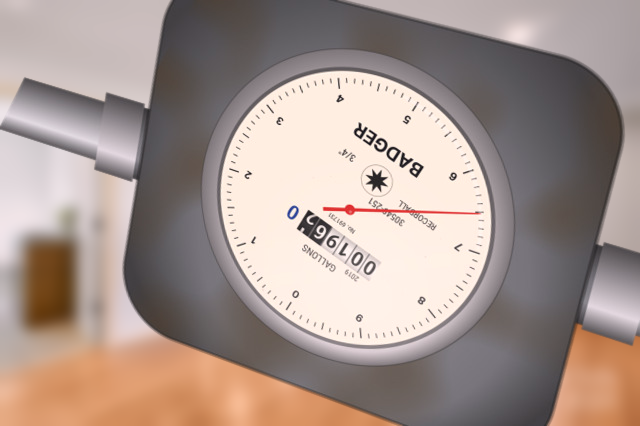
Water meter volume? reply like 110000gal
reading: 19616.5gal
